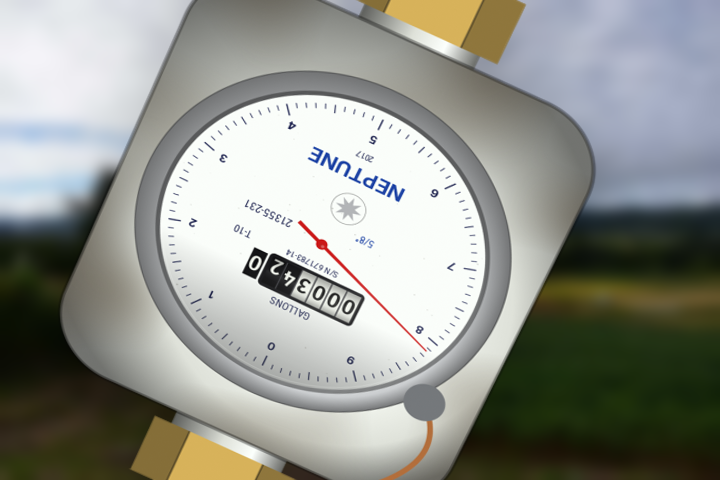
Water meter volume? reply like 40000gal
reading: 3418.1gal
